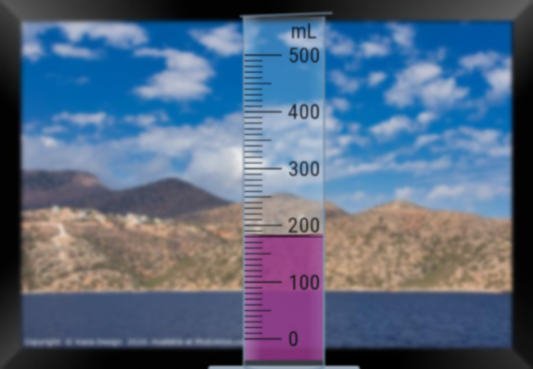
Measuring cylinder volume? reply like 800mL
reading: 180mL
